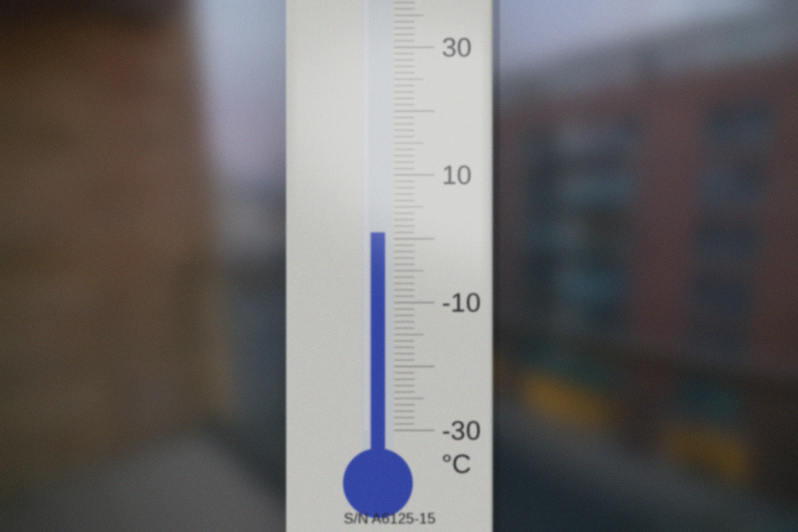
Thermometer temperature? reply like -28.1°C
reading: 1°C
